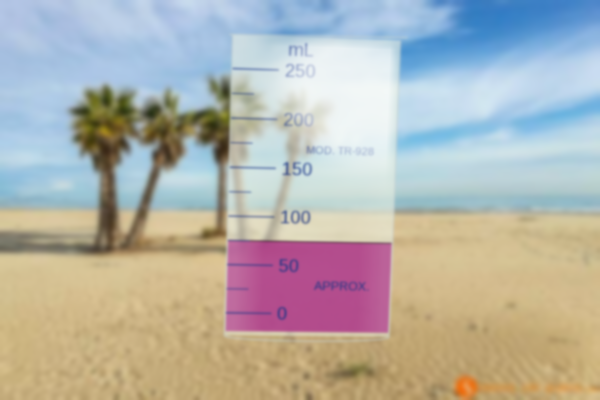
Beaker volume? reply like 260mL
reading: 75mL
